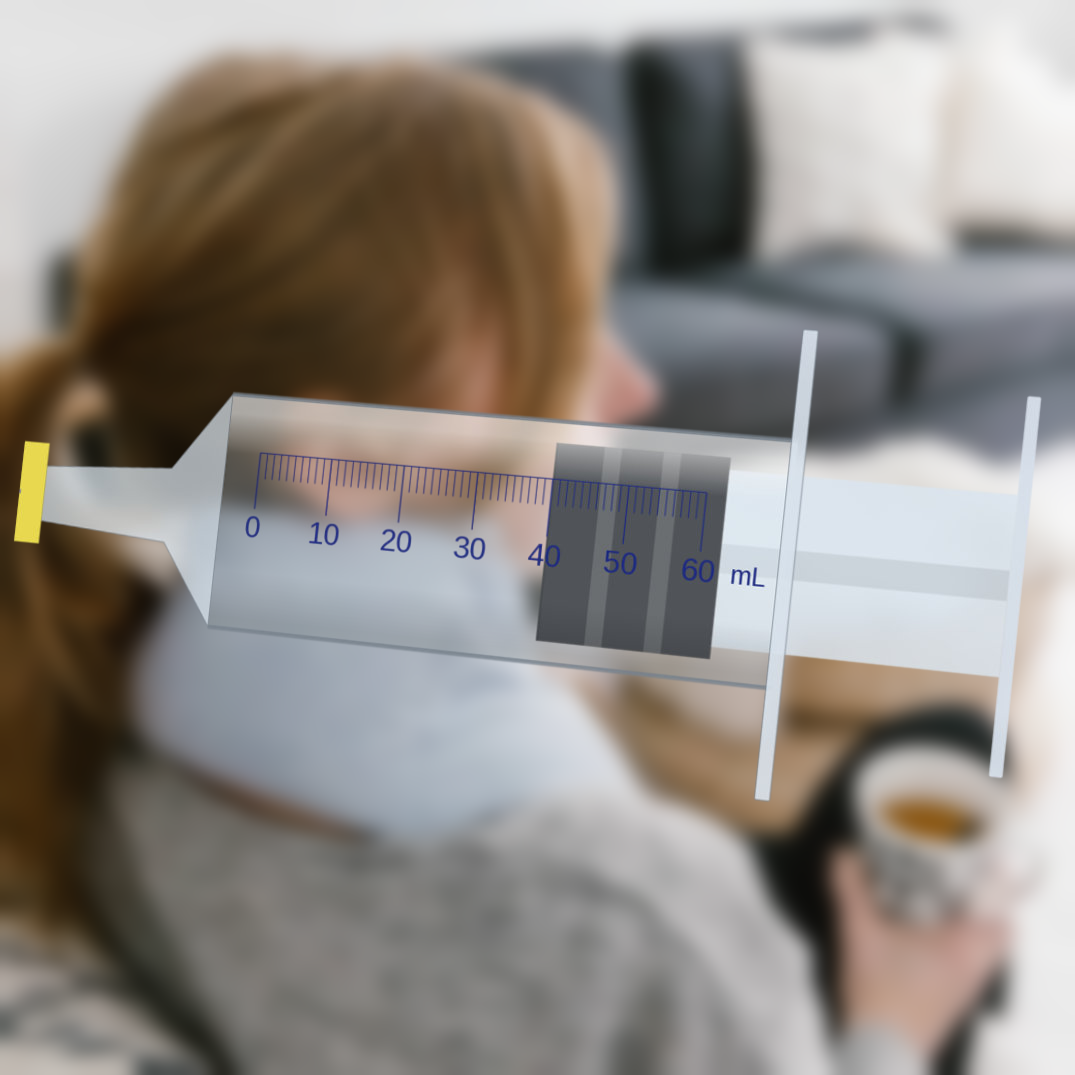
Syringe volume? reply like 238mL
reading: 40mL
